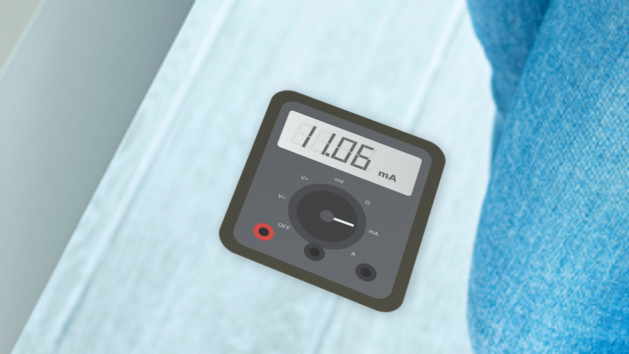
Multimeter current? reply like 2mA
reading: 11.06mA
